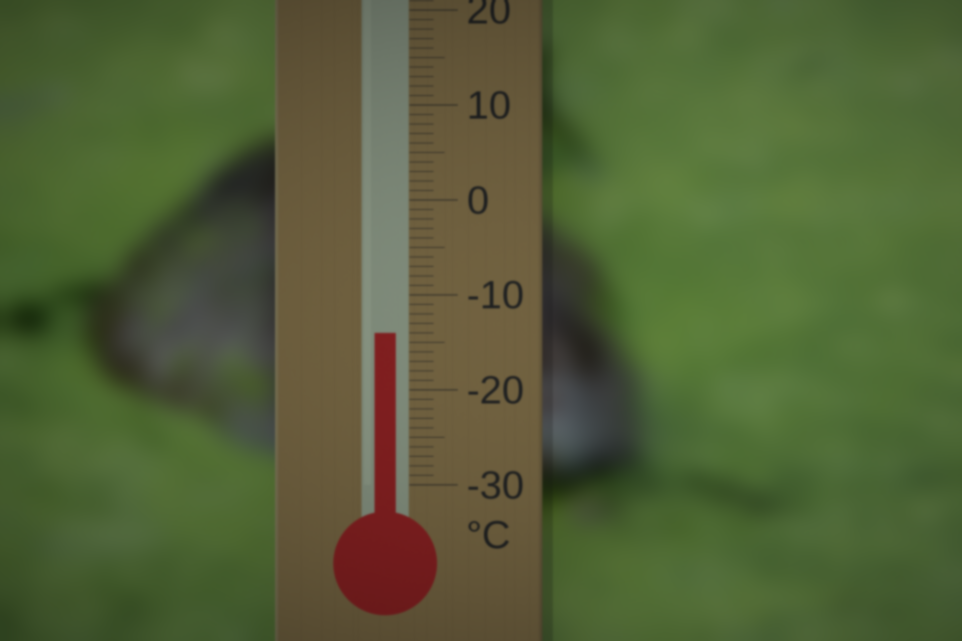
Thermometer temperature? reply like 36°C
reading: -14°C
